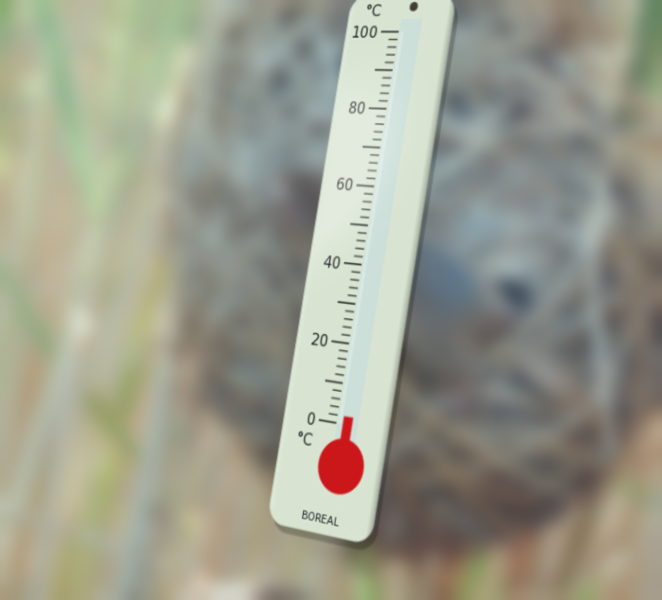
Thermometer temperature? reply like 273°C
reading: 2°C
